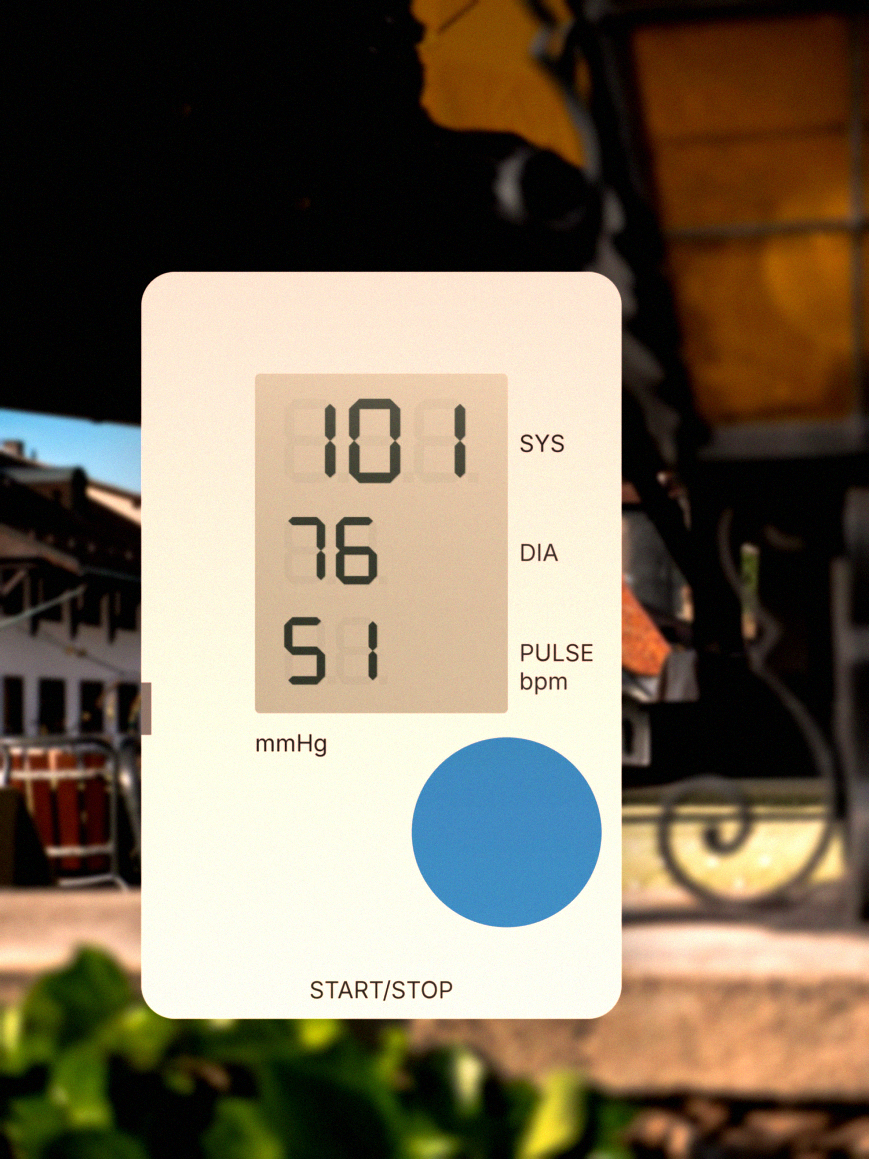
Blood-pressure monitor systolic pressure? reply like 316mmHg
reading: 101mmHg
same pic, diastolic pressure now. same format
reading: 76mmHg
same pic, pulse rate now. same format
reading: 51bpm
